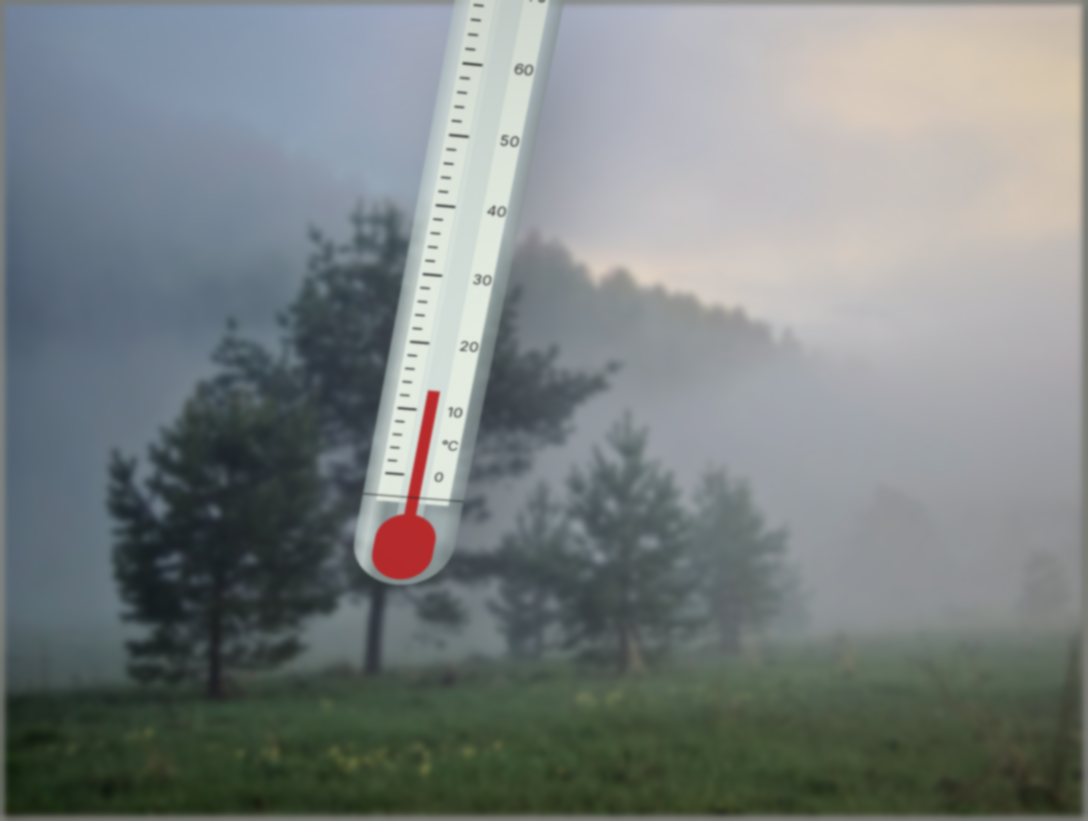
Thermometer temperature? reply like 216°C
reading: 13°C
